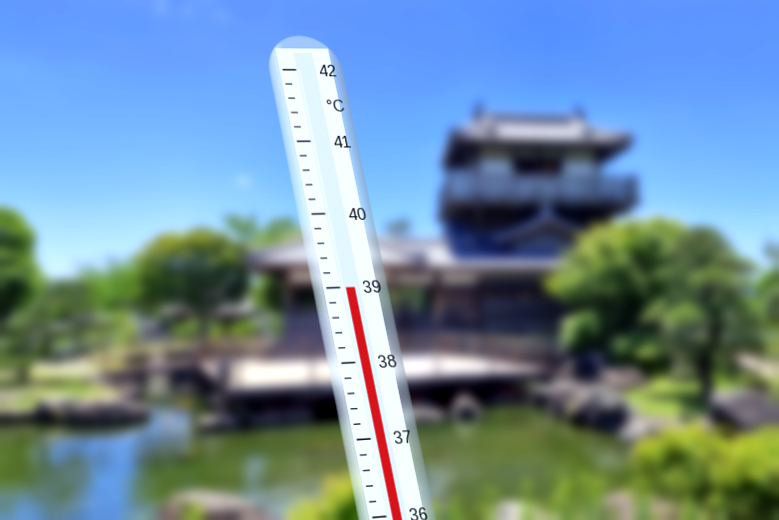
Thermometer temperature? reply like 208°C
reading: 39°C
